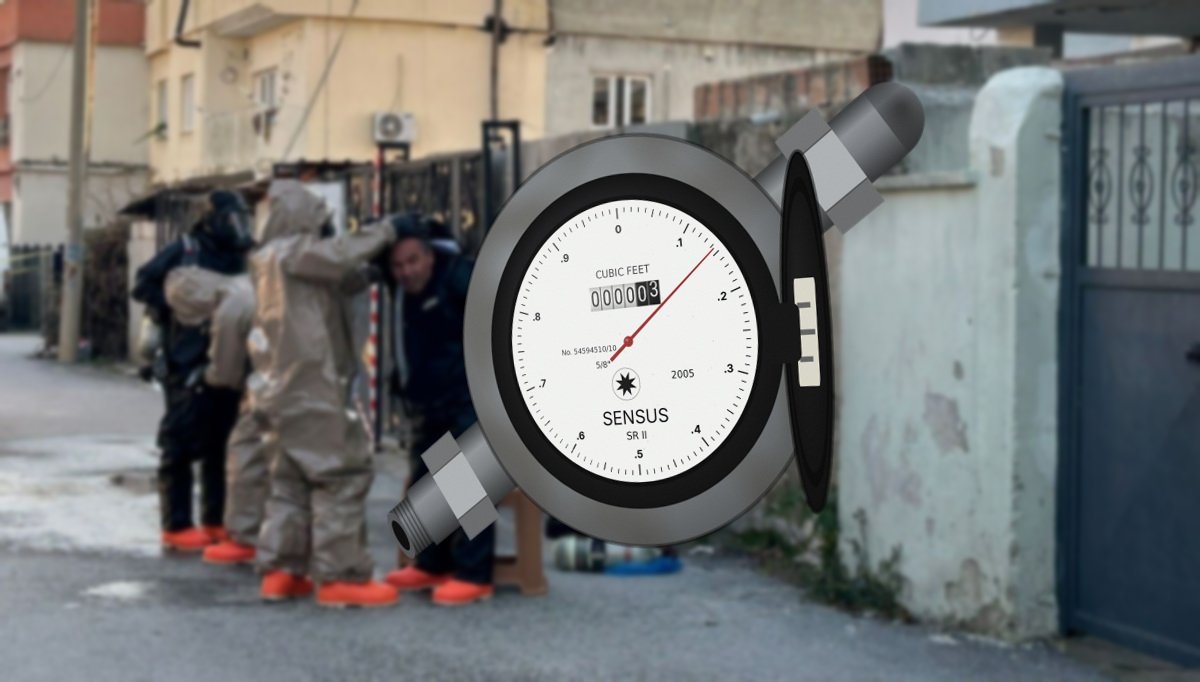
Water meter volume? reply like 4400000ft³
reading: 3.14ft³
